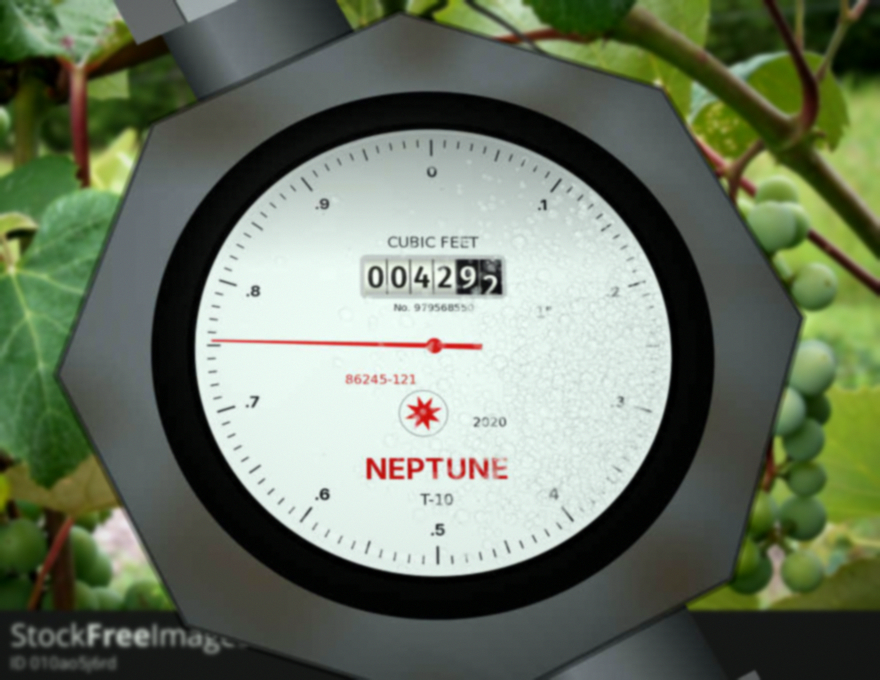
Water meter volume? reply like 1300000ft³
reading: 4291.75ft³
